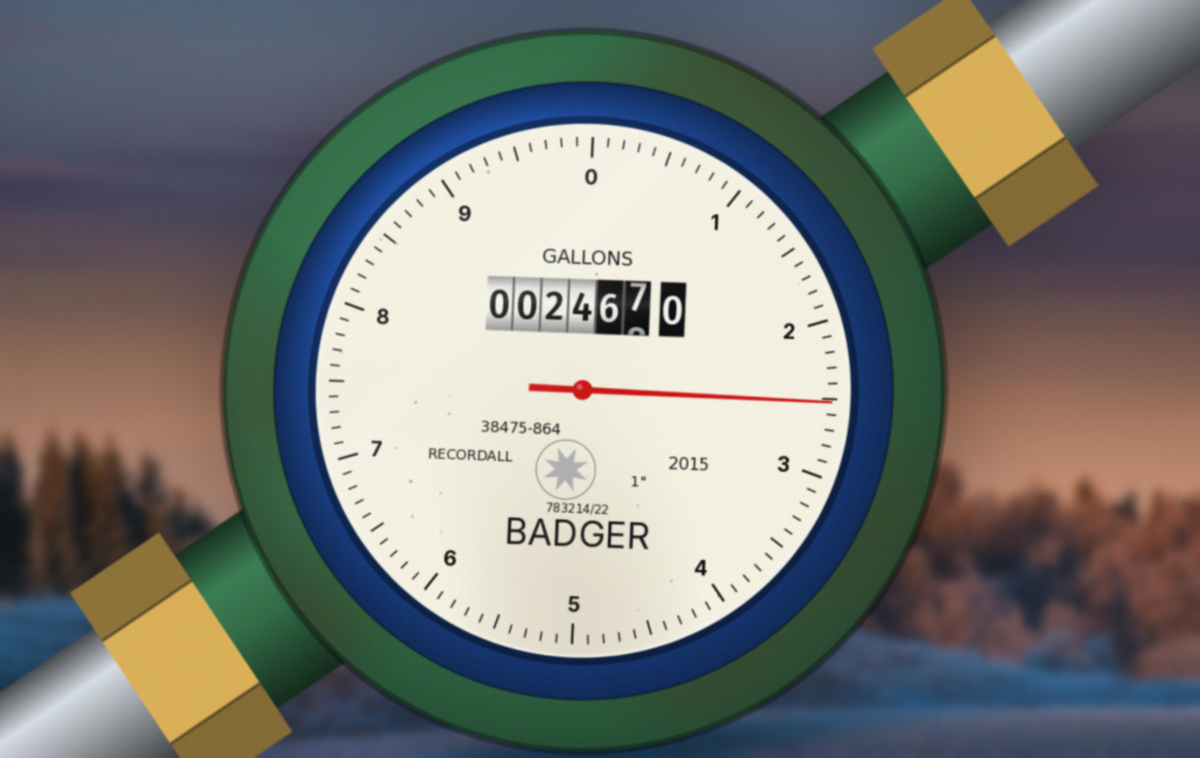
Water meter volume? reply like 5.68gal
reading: 24672.5gal
